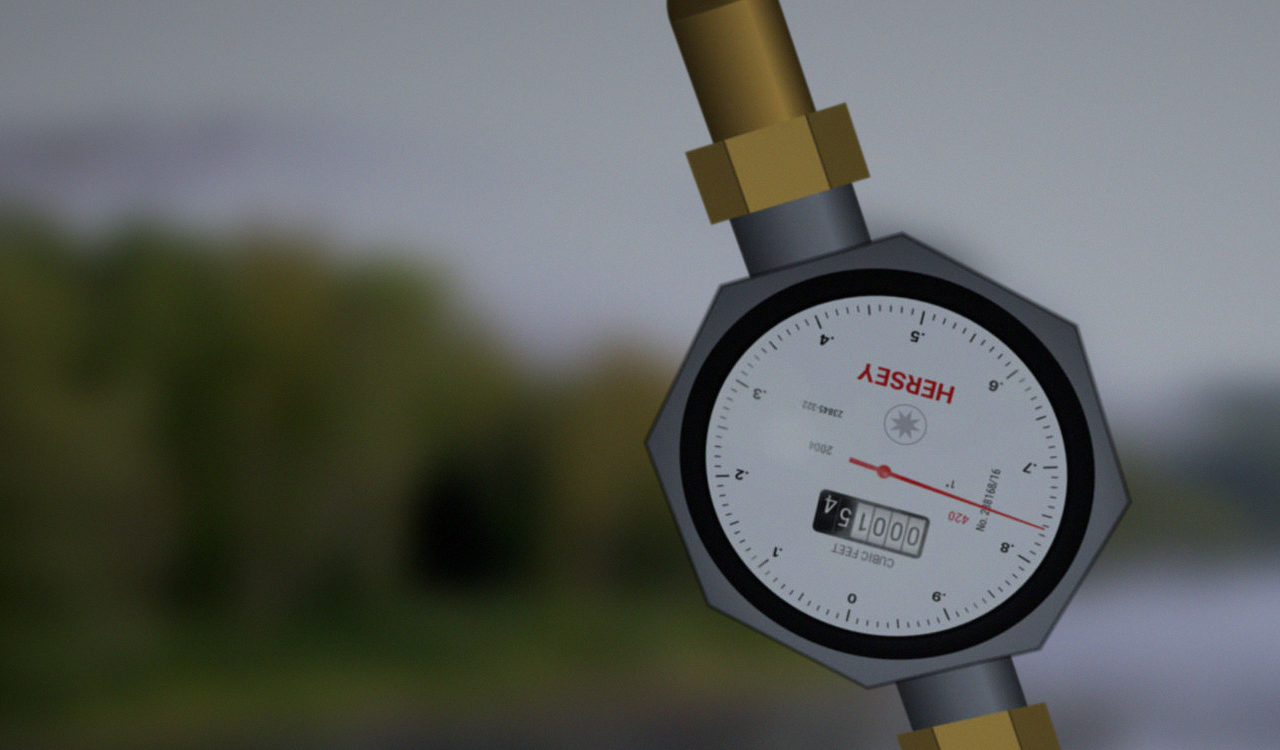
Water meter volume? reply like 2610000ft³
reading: 153.76ft³
